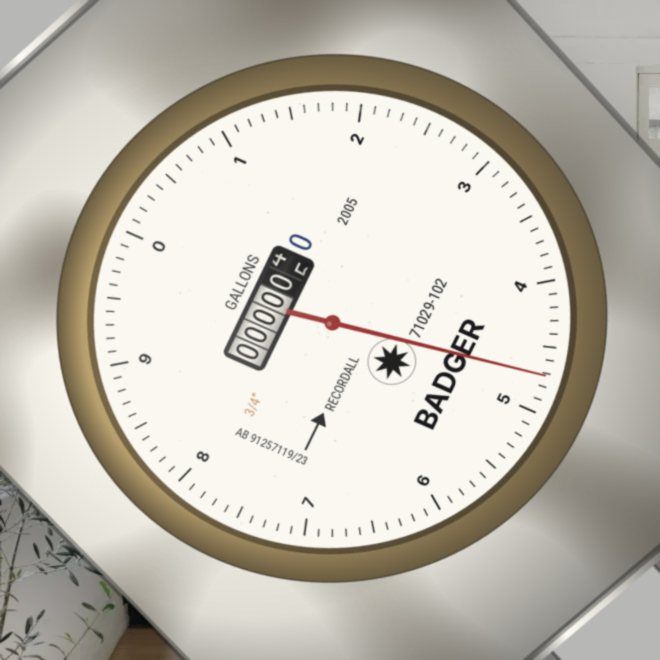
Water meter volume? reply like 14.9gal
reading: 44.7gal
